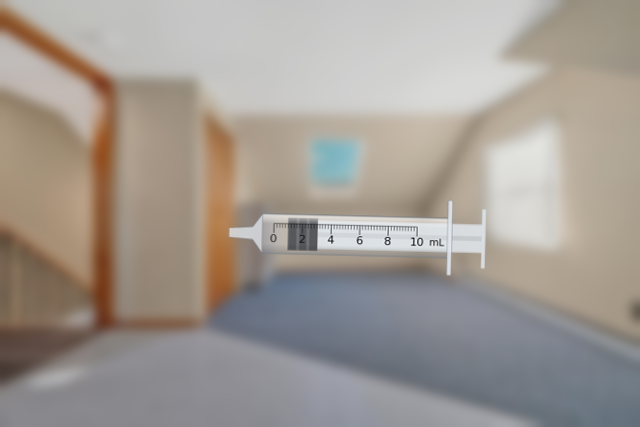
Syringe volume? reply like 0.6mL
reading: 1mL
